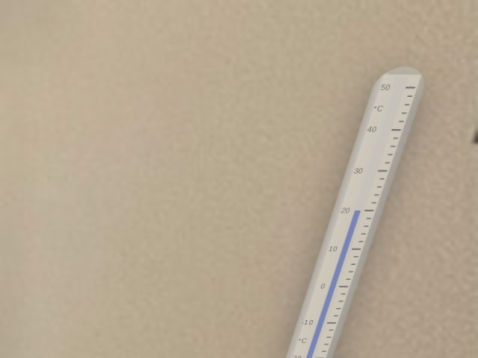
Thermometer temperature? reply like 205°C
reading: 20°C
